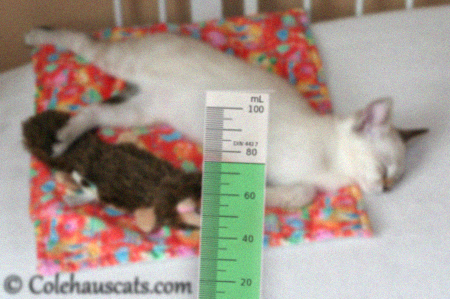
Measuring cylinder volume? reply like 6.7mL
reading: 75mL
